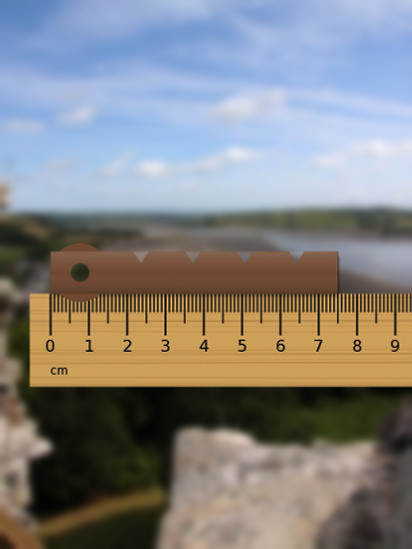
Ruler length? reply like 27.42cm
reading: 7.5cm
